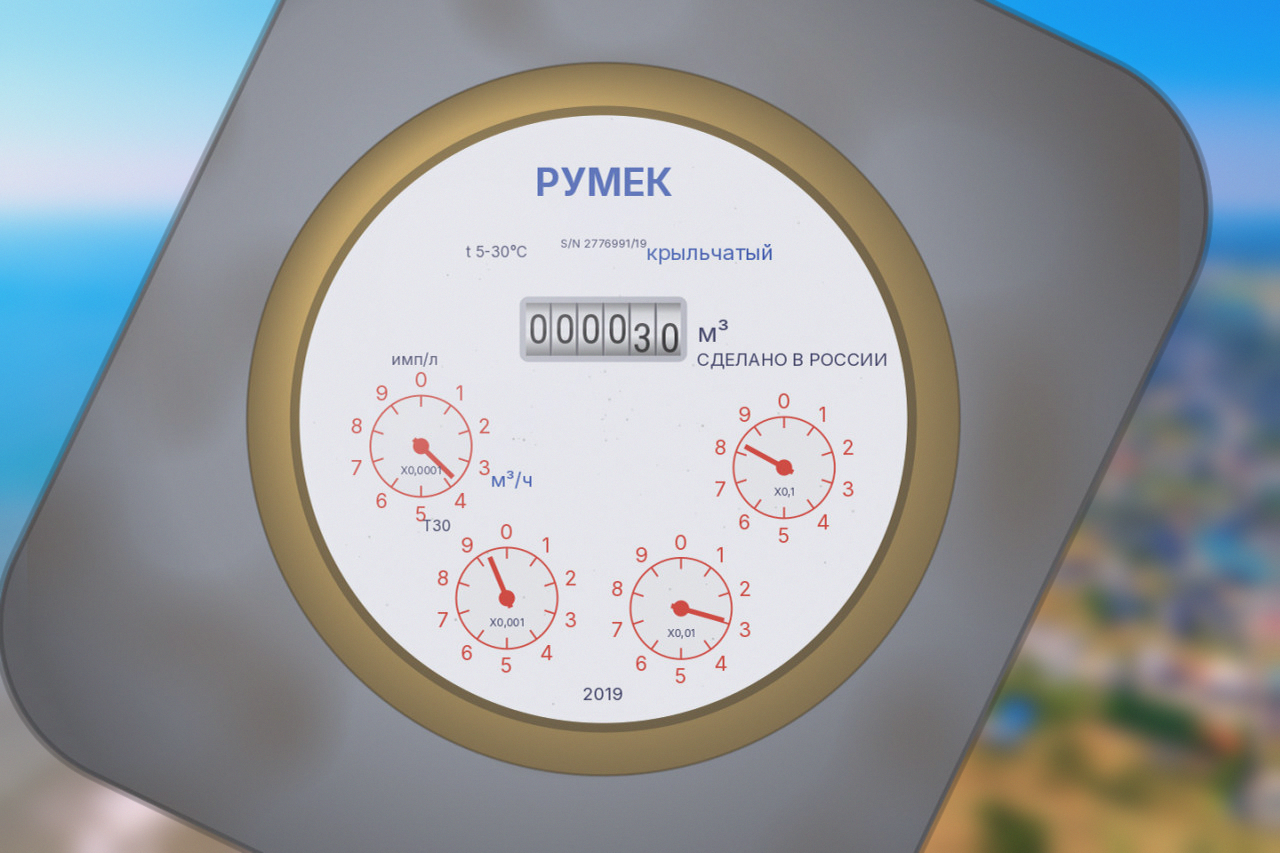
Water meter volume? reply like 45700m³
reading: 29.8293m³
